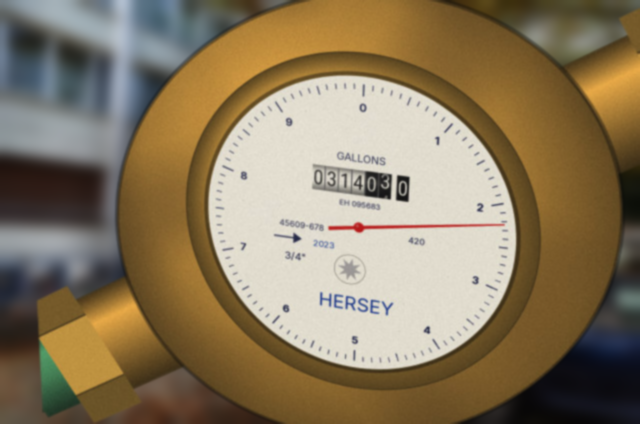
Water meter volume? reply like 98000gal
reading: 314032.2gal
